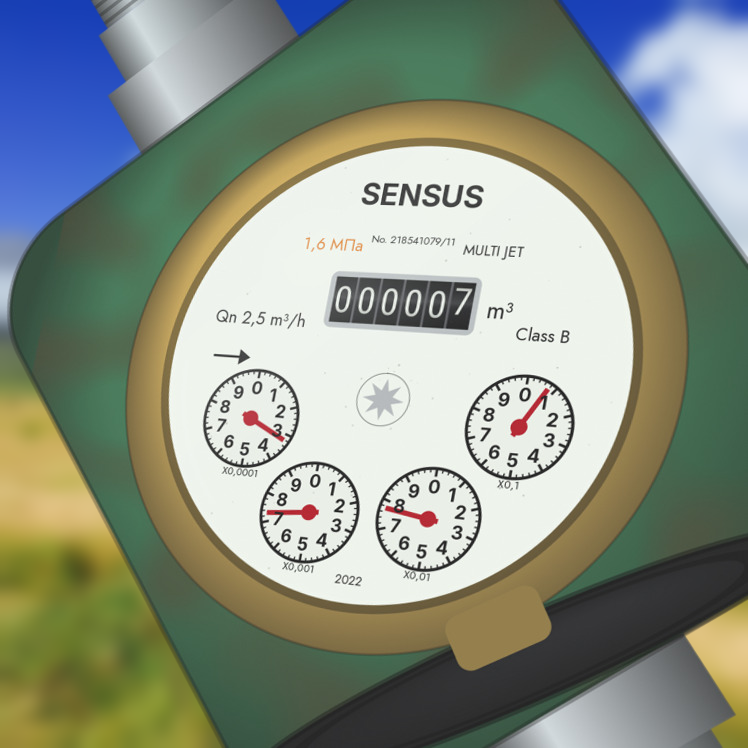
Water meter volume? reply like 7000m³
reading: 7.0773m³
